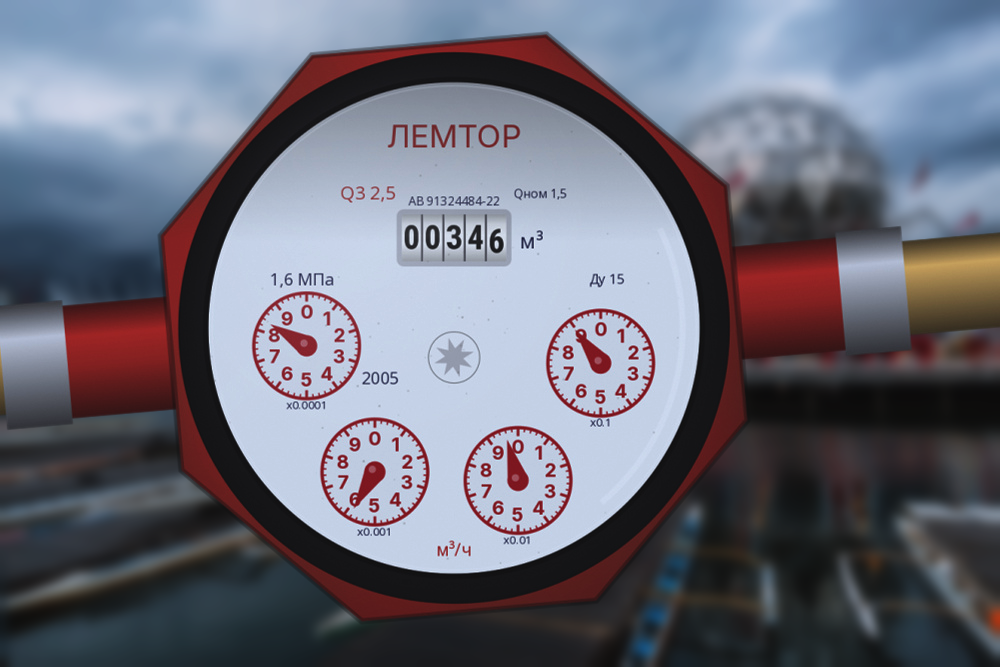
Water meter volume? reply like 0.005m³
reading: 345.8958m³
